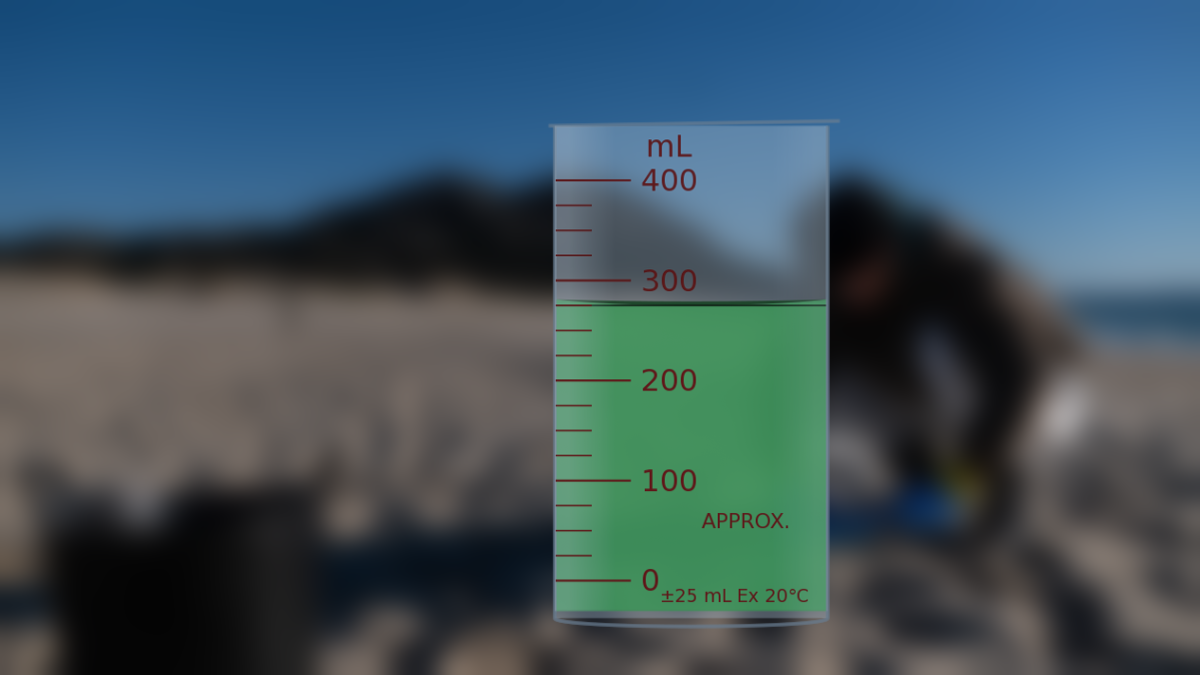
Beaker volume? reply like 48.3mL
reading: 275mL
